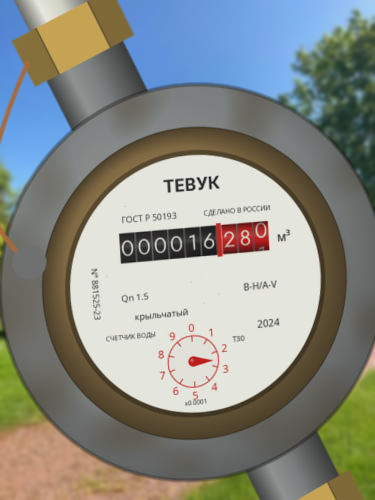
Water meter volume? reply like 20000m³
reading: 16.2802m³
